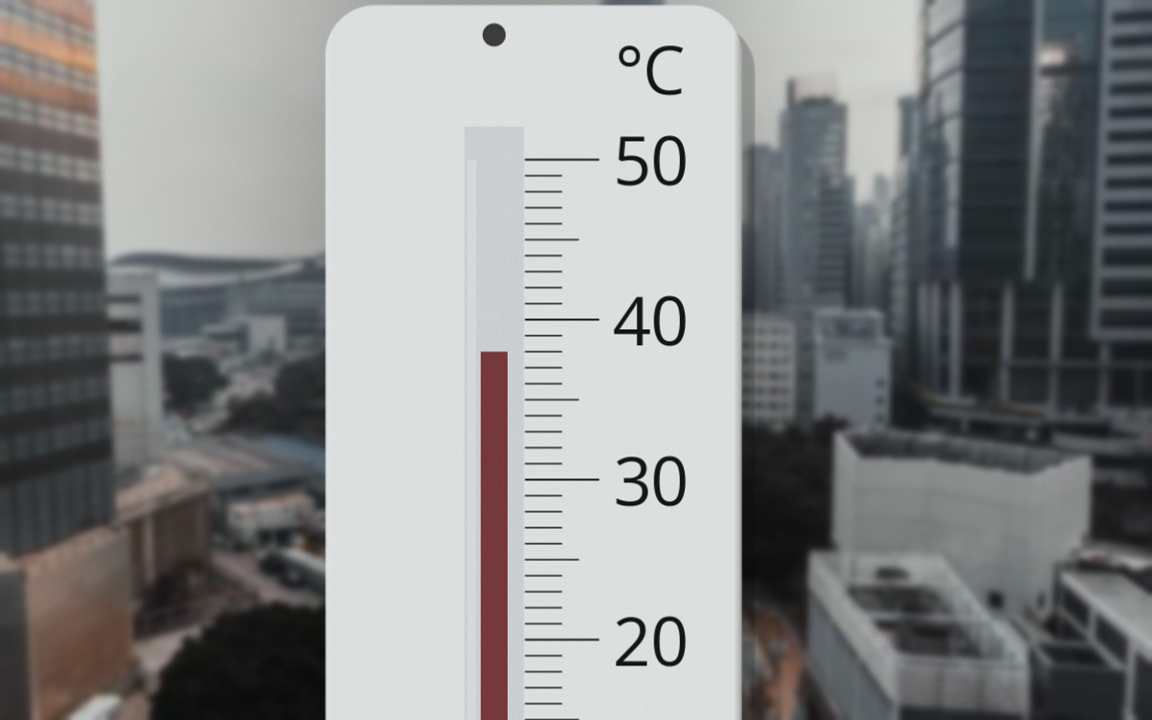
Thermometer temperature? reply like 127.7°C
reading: 38°C
